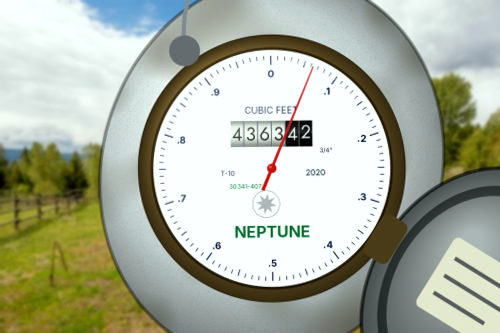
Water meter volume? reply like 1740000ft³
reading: 436342.06ft³
